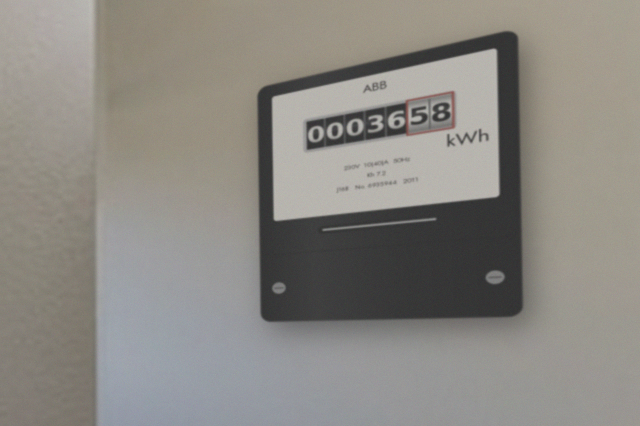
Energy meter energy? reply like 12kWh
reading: 36.58kWh
